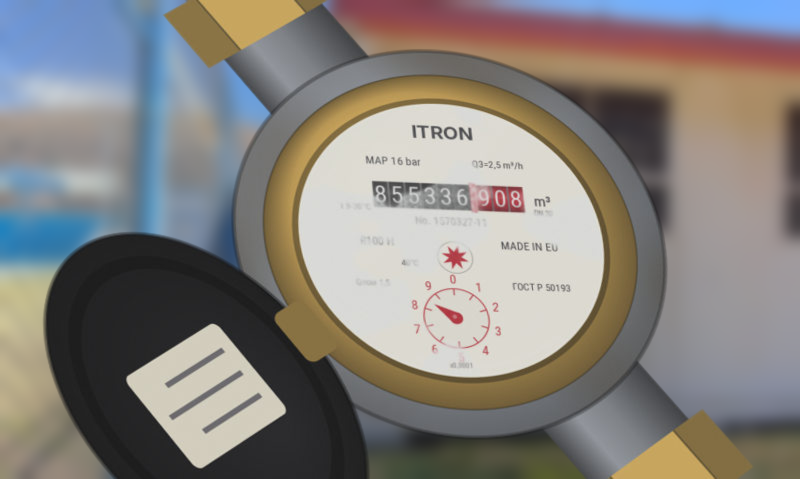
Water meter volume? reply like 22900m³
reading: 855336.9088m³
